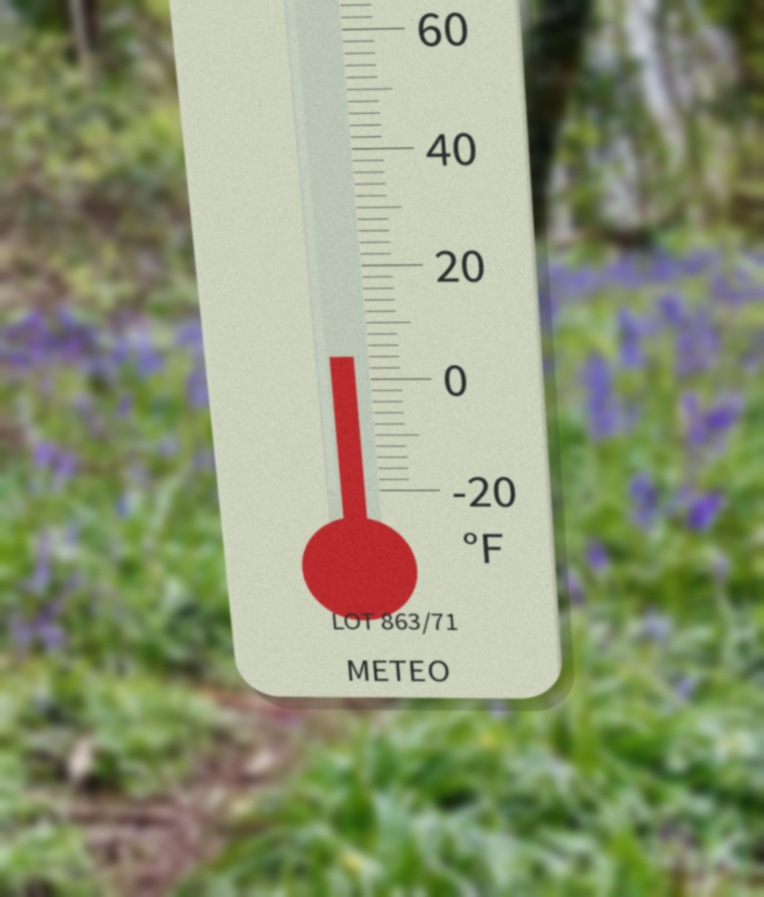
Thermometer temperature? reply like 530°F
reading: 4°F
